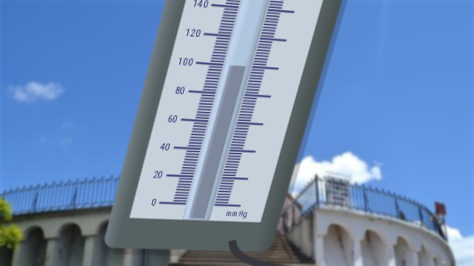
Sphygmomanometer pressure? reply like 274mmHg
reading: 100mmHg
